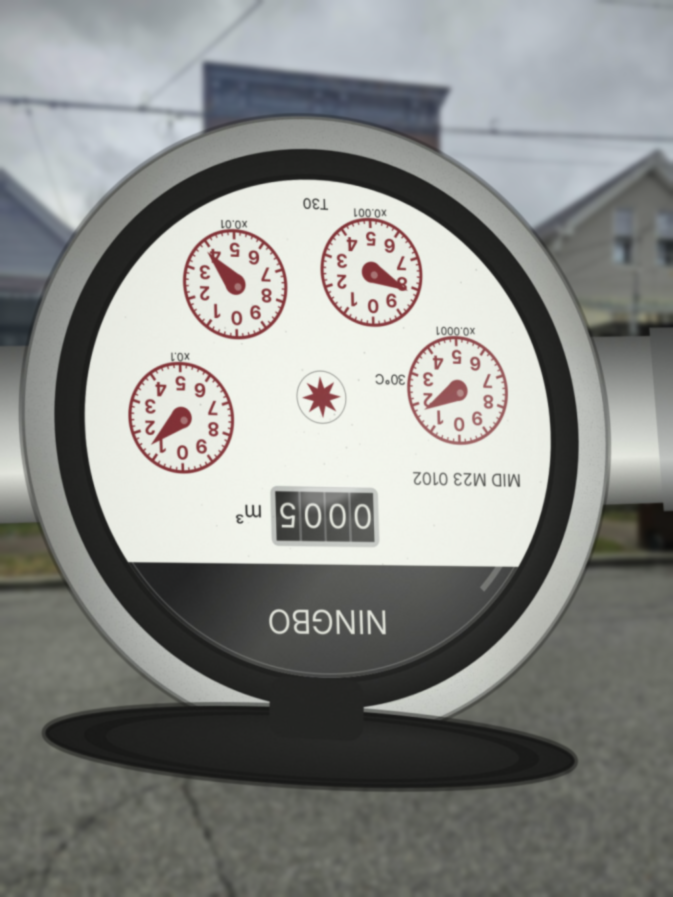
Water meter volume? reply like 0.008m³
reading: 5.1381m³
